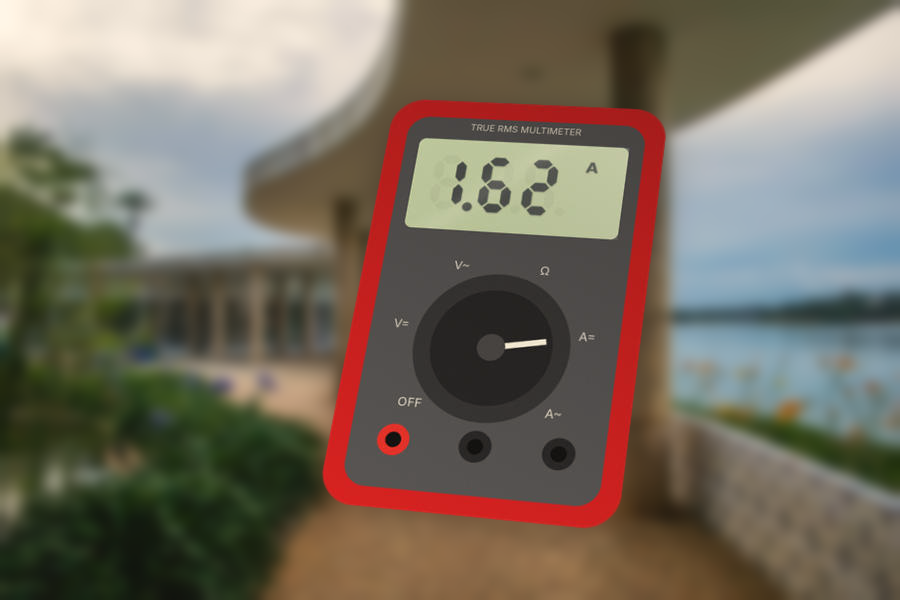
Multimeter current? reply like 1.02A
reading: 1.62A
